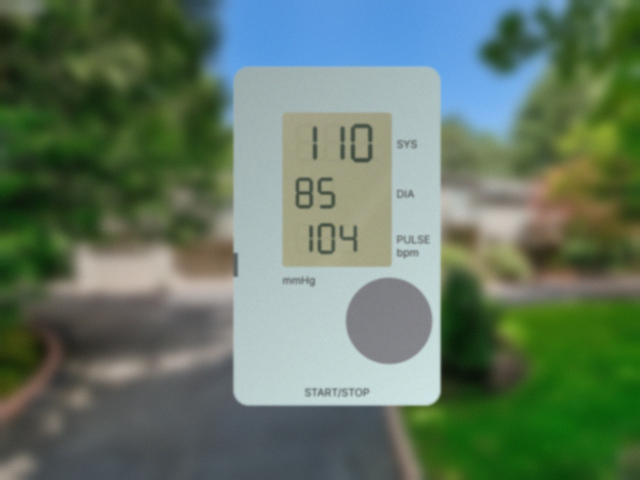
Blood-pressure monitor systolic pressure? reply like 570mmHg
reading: 110mmHg
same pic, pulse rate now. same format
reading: 104bpm
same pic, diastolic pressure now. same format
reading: 85mmHg
